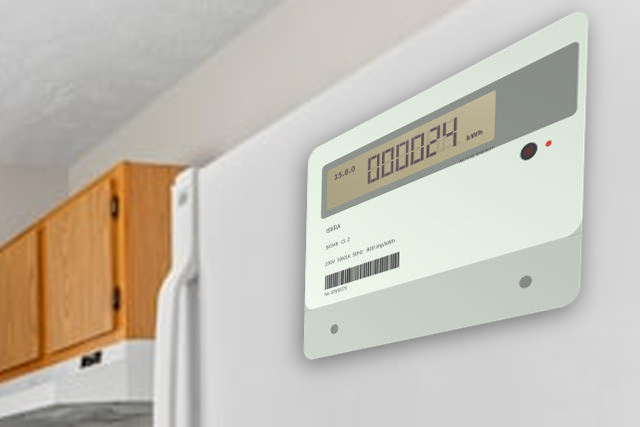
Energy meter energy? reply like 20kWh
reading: 24kWh
